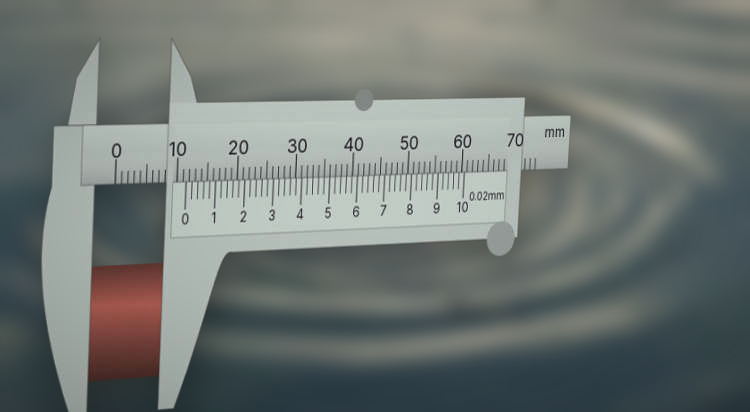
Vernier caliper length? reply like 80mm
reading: 11.5mm
